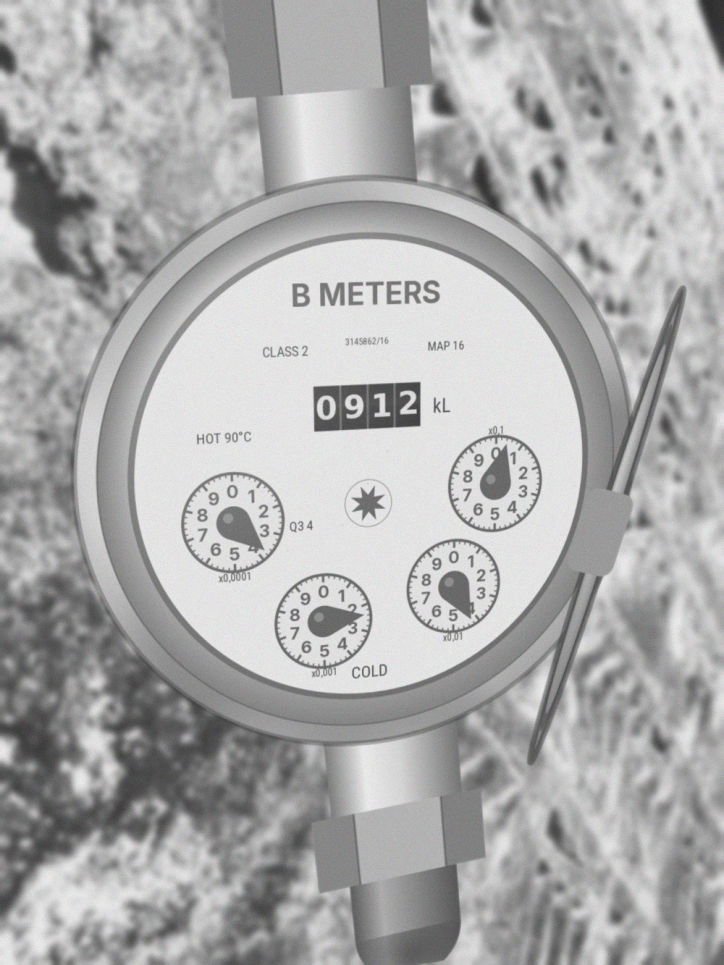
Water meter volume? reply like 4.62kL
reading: 912.0423kL
